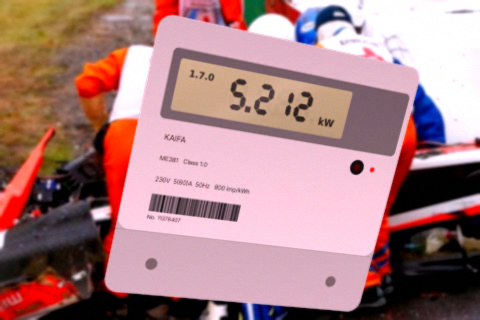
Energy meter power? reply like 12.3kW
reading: 5.212kW
